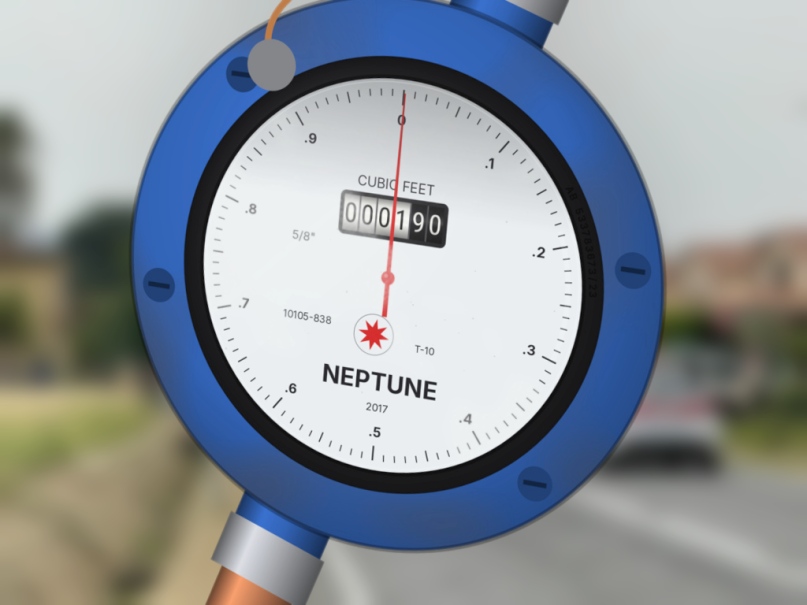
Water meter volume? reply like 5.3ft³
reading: 190.00ft³
